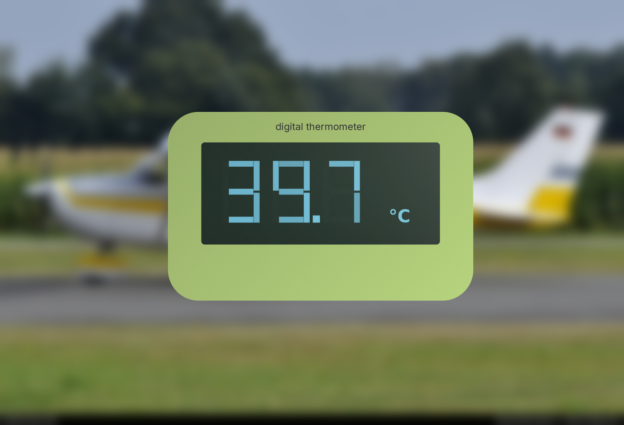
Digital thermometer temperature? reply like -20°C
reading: 39.7°C
